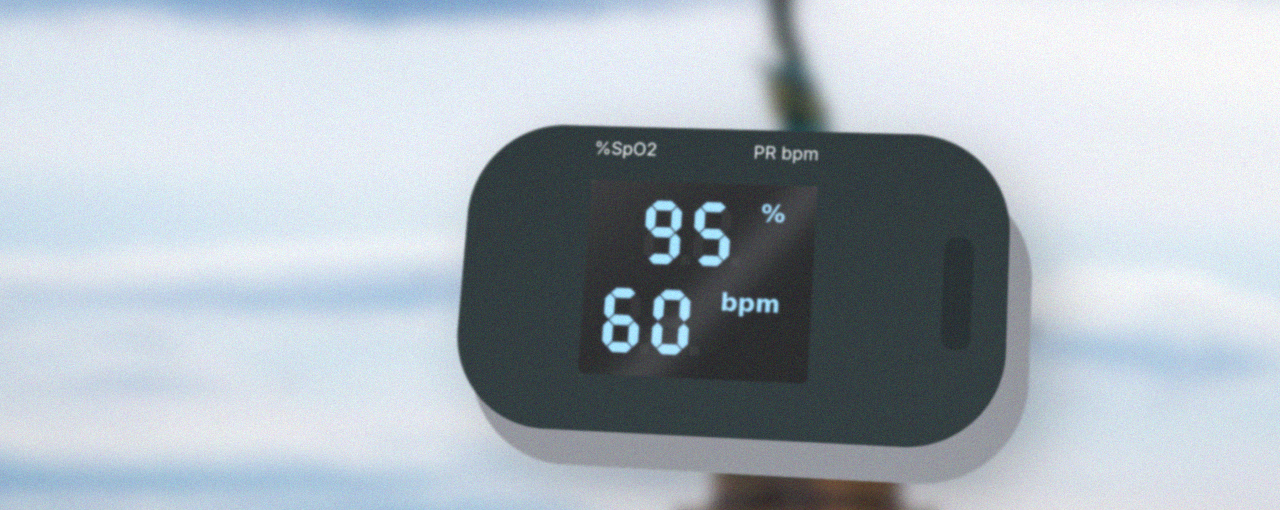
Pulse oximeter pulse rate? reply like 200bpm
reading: 60bpm
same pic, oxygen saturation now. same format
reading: 95%
